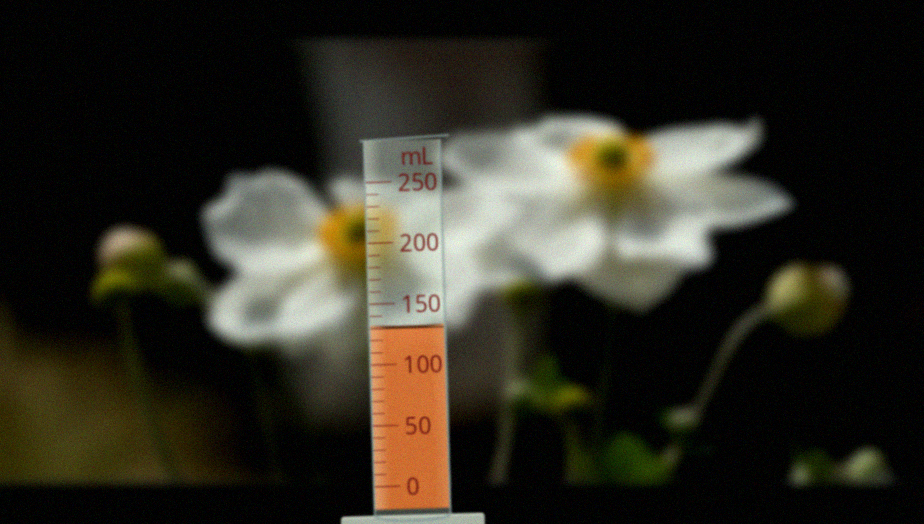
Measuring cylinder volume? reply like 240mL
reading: 130mL
